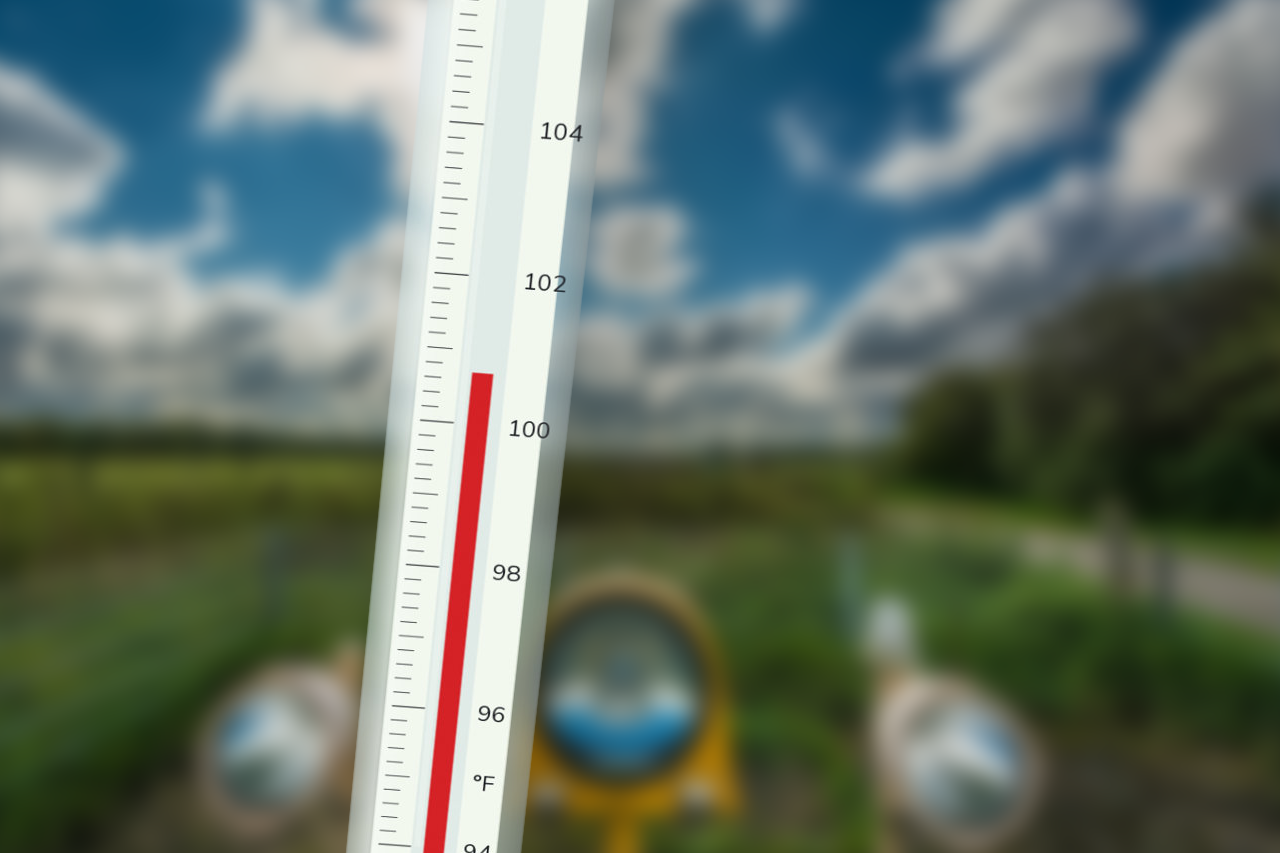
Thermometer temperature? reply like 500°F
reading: 100.7°F
